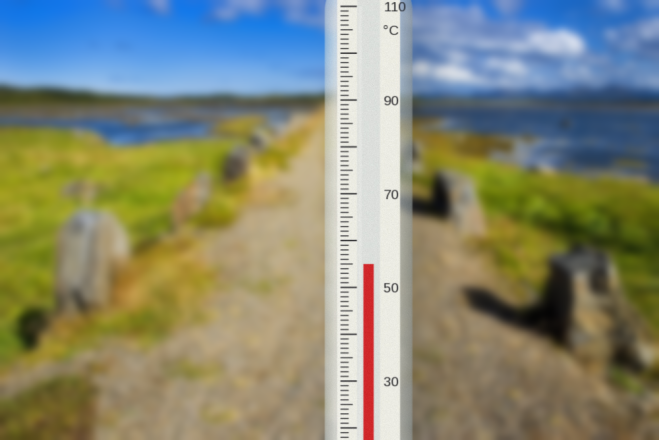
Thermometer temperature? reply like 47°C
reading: 55°C
